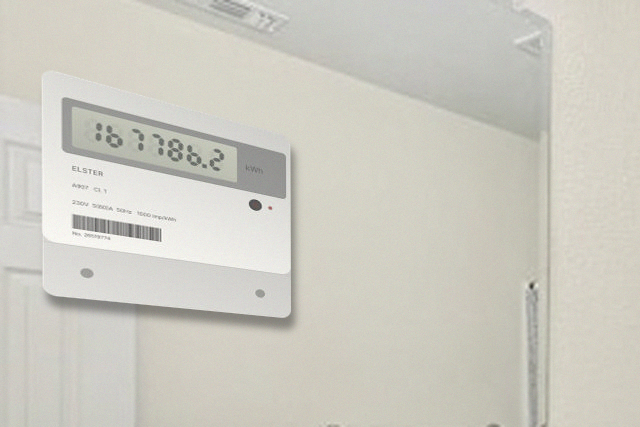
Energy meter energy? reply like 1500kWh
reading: 167786.2kWh
